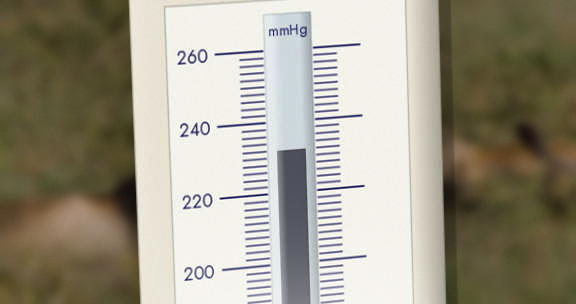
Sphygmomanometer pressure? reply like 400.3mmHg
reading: 232mmHg
